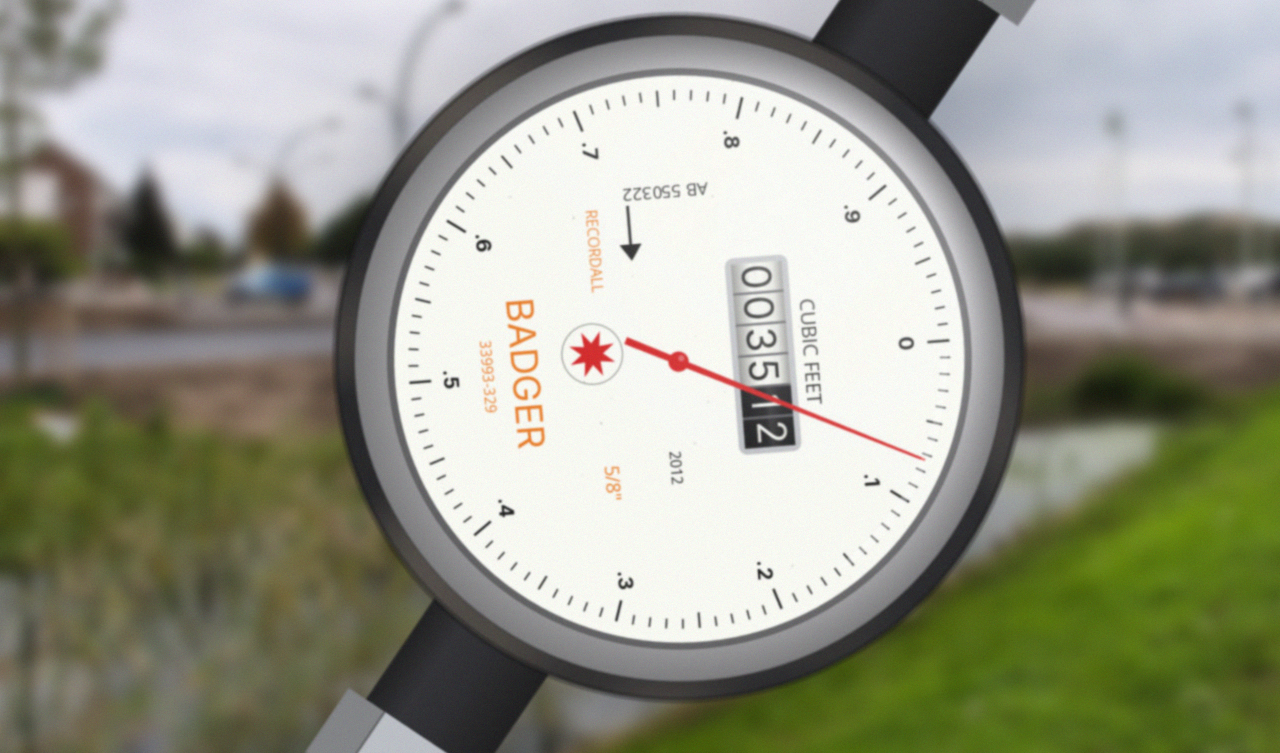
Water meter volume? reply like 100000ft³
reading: 3512.07ft³
